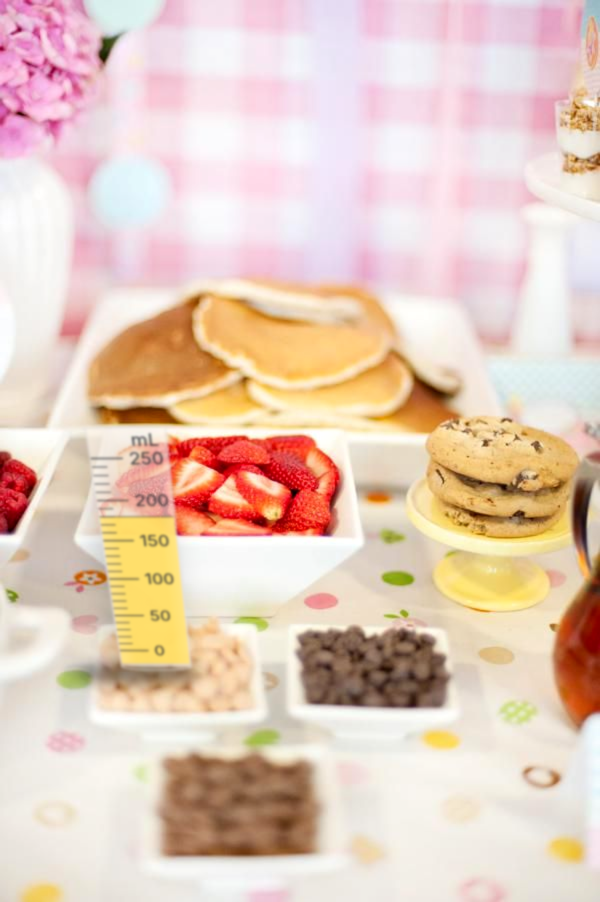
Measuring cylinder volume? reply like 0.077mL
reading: 180mL
